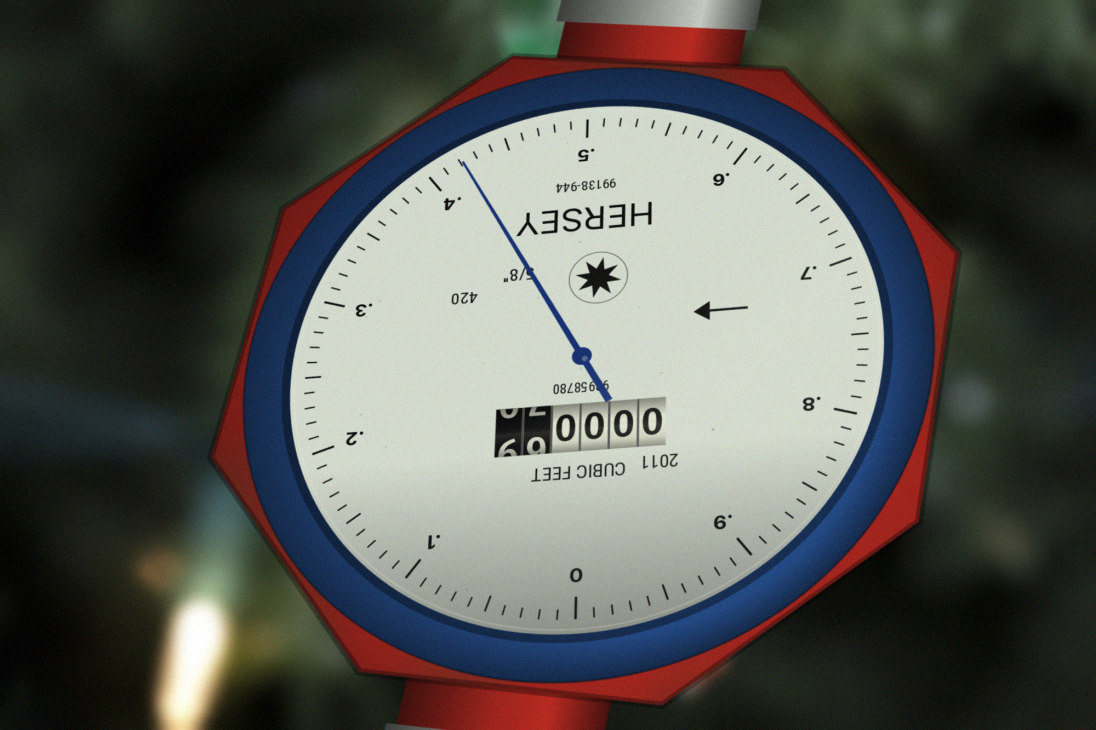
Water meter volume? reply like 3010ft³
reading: 69.42ft³
